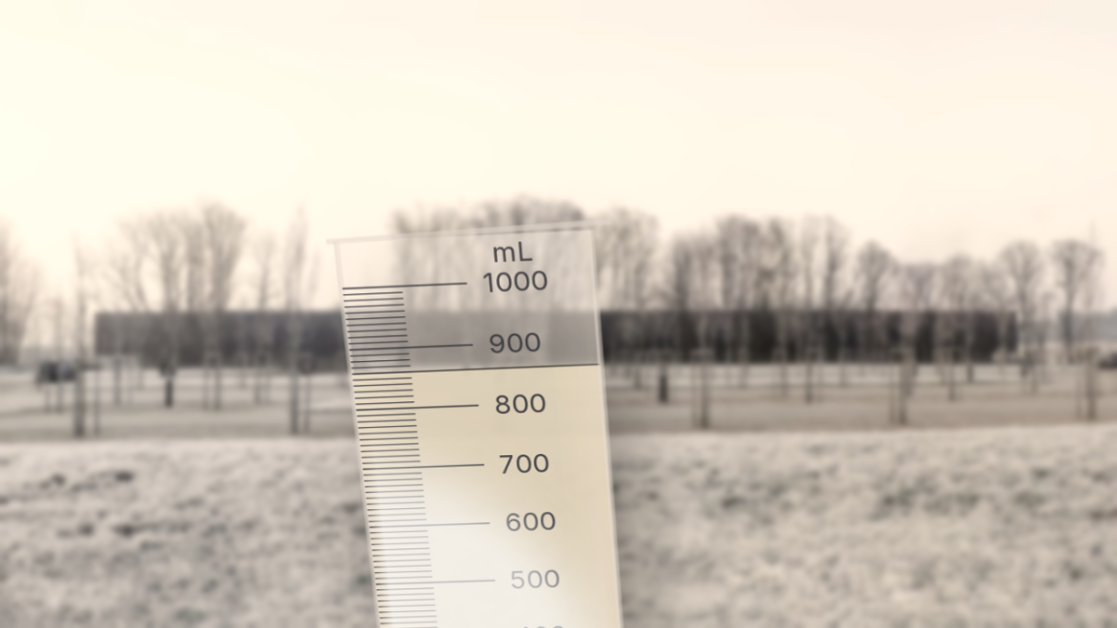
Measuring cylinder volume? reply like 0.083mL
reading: 860mL
